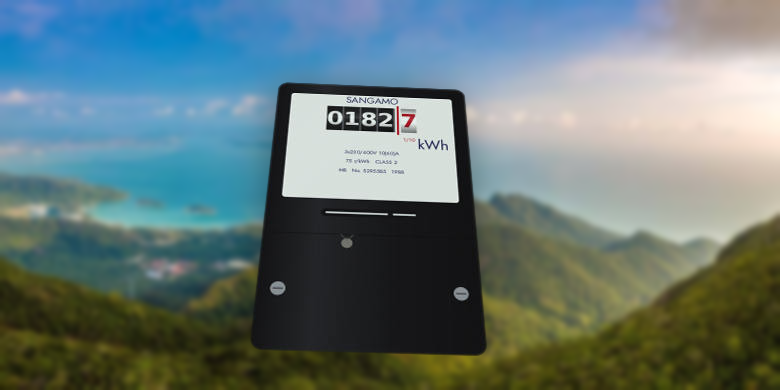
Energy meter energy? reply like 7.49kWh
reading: 182.7kWh
